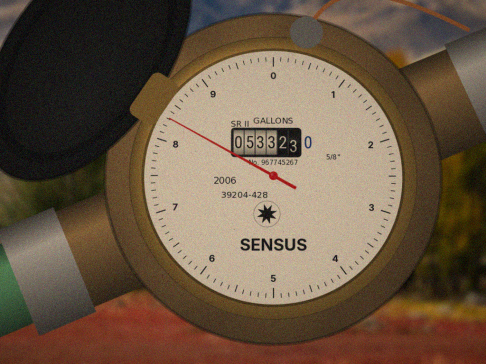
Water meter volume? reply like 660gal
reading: 533228.3gal
